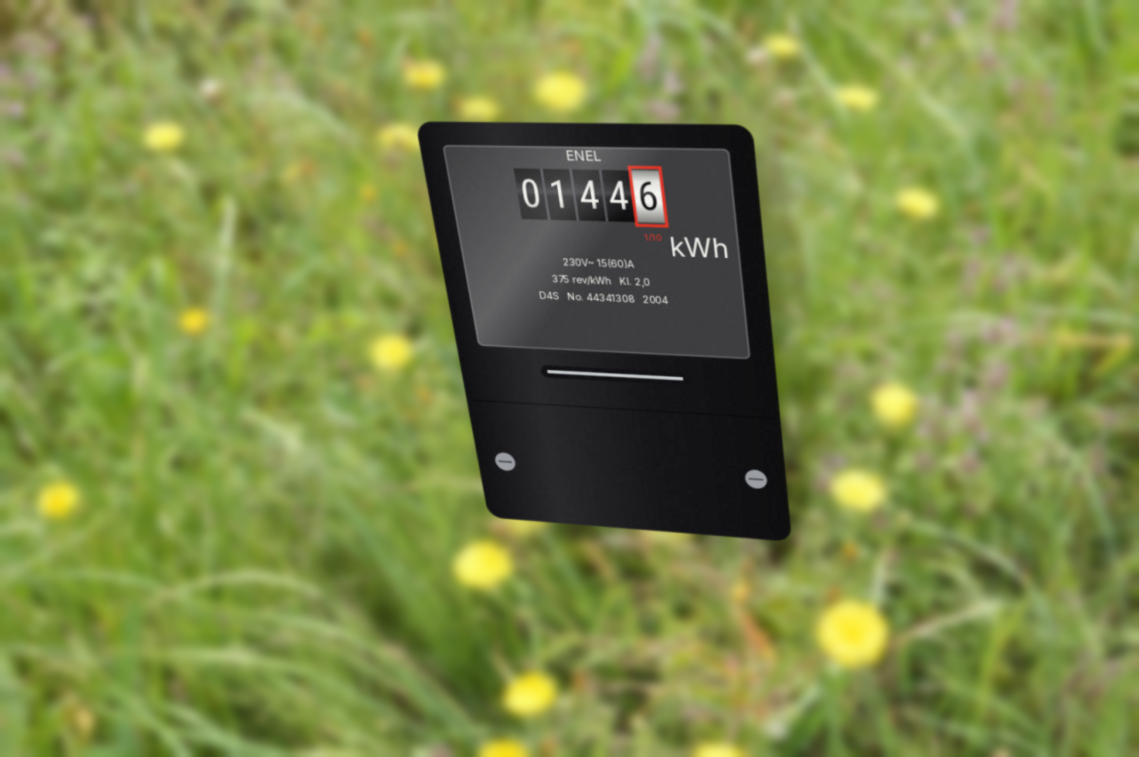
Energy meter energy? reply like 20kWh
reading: 144.6kWh
